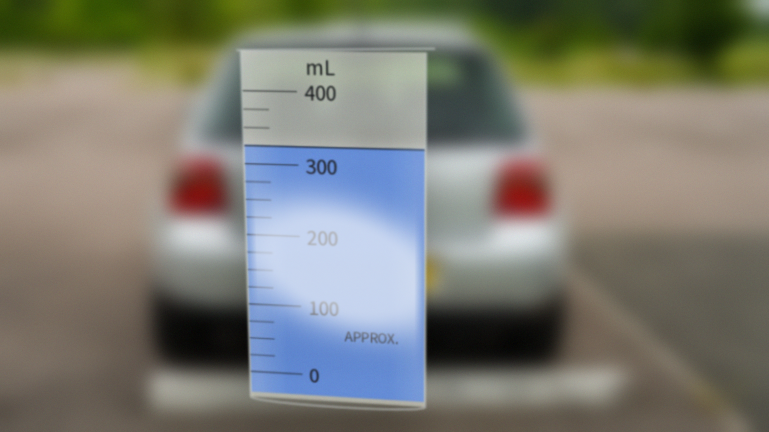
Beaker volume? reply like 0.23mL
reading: 325mL
